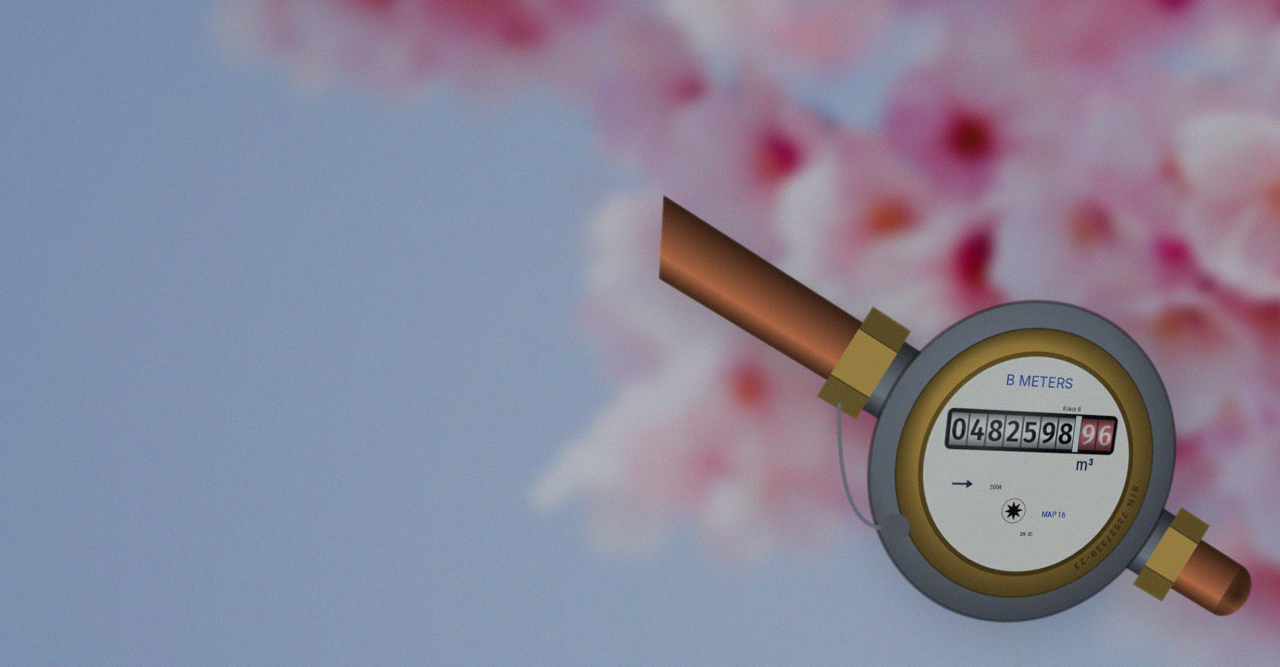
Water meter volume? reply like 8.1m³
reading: 482598.96m³
